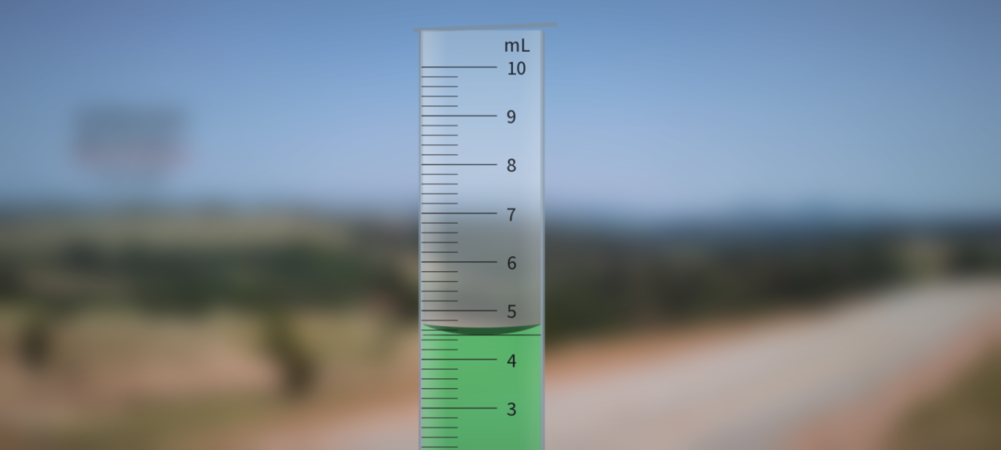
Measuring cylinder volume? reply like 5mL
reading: 4.5mL
